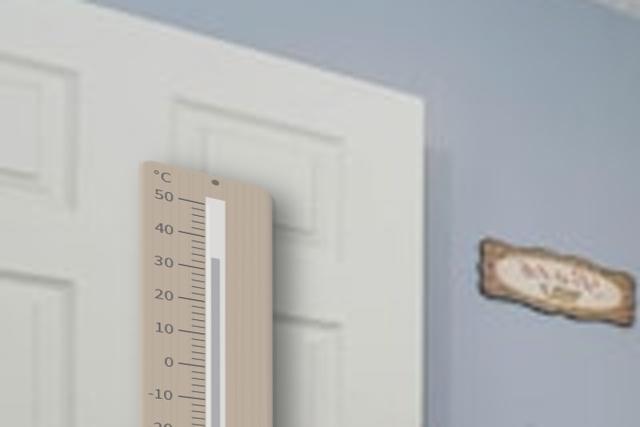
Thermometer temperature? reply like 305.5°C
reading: 34°C
